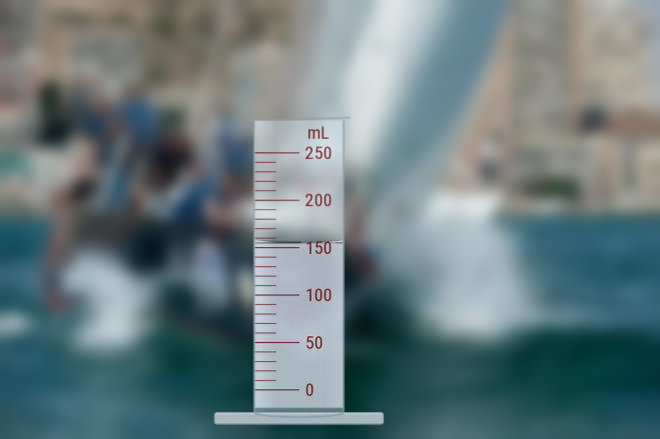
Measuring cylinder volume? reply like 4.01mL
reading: 155mL
